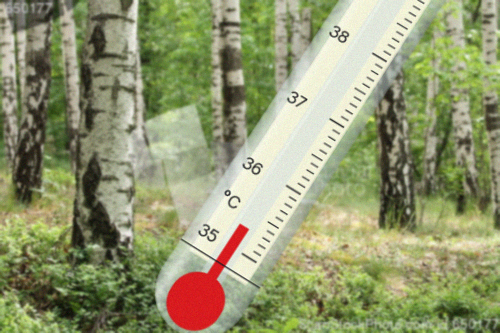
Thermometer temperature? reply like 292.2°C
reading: 35.3°C
